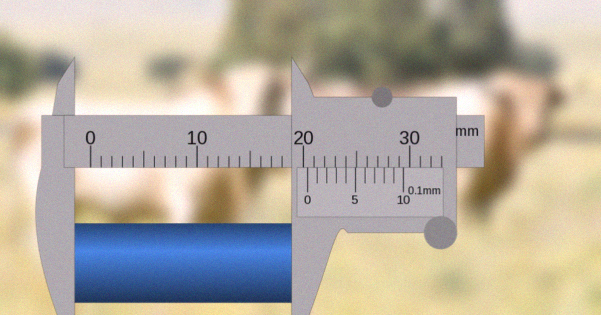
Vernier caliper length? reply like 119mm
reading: 20.4mm
